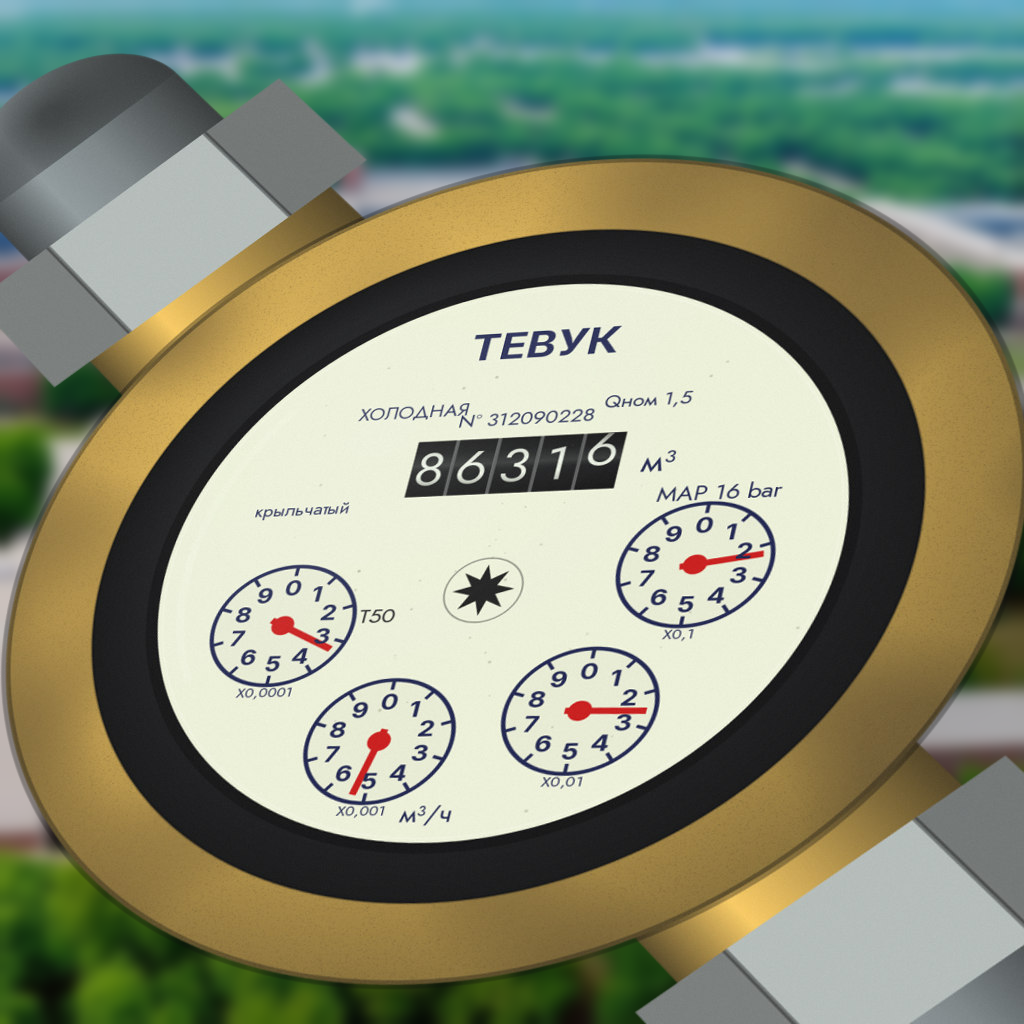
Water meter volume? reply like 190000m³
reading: 86316.2253m³
